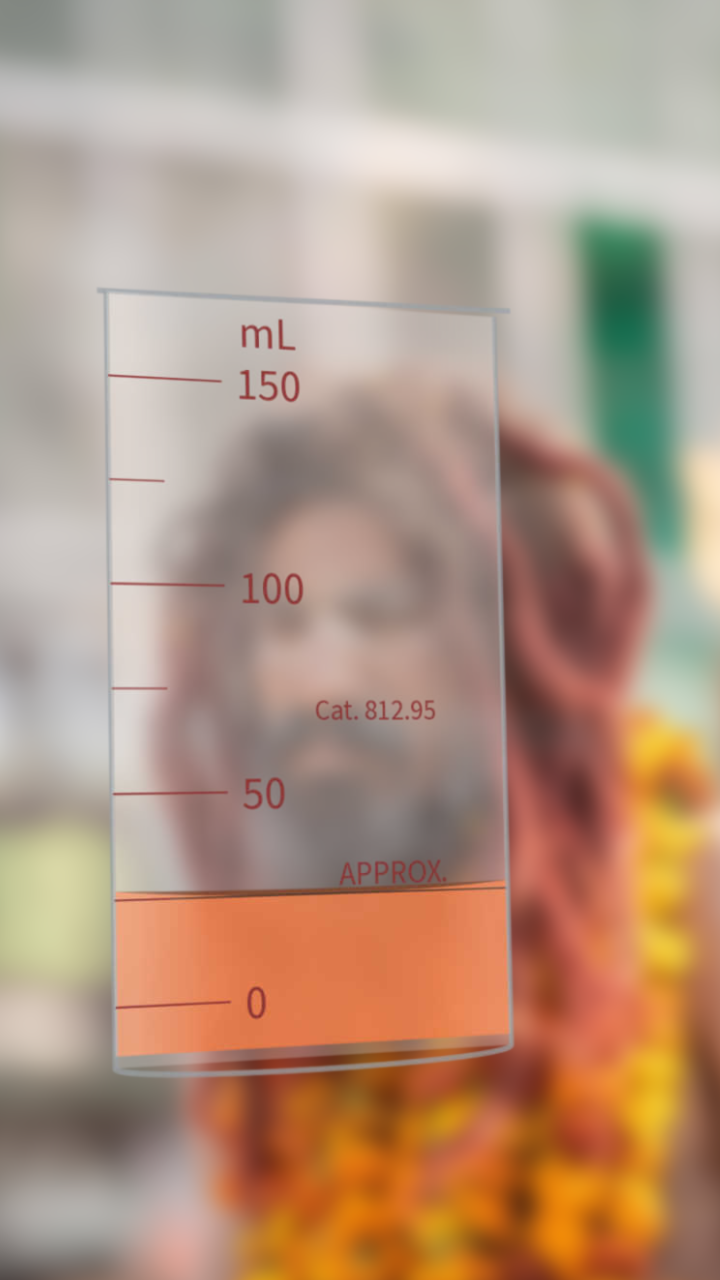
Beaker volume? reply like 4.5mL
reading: 25mL
